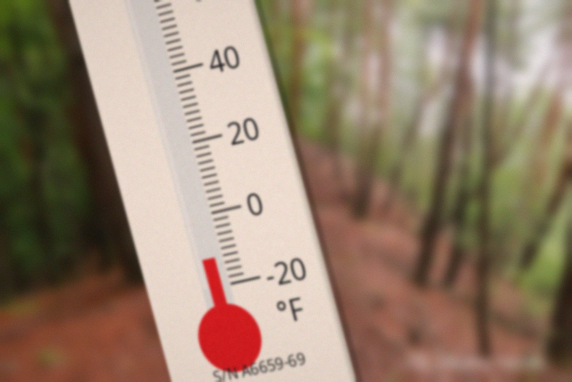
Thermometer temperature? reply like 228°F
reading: -12°F
